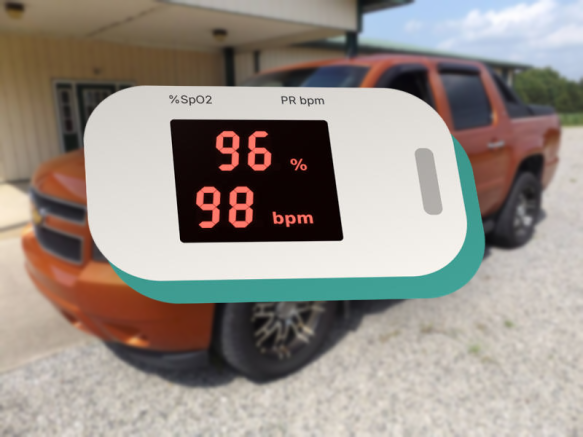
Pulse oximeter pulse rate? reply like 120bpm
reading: 98bpm
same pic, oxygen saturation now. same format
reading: 96%
